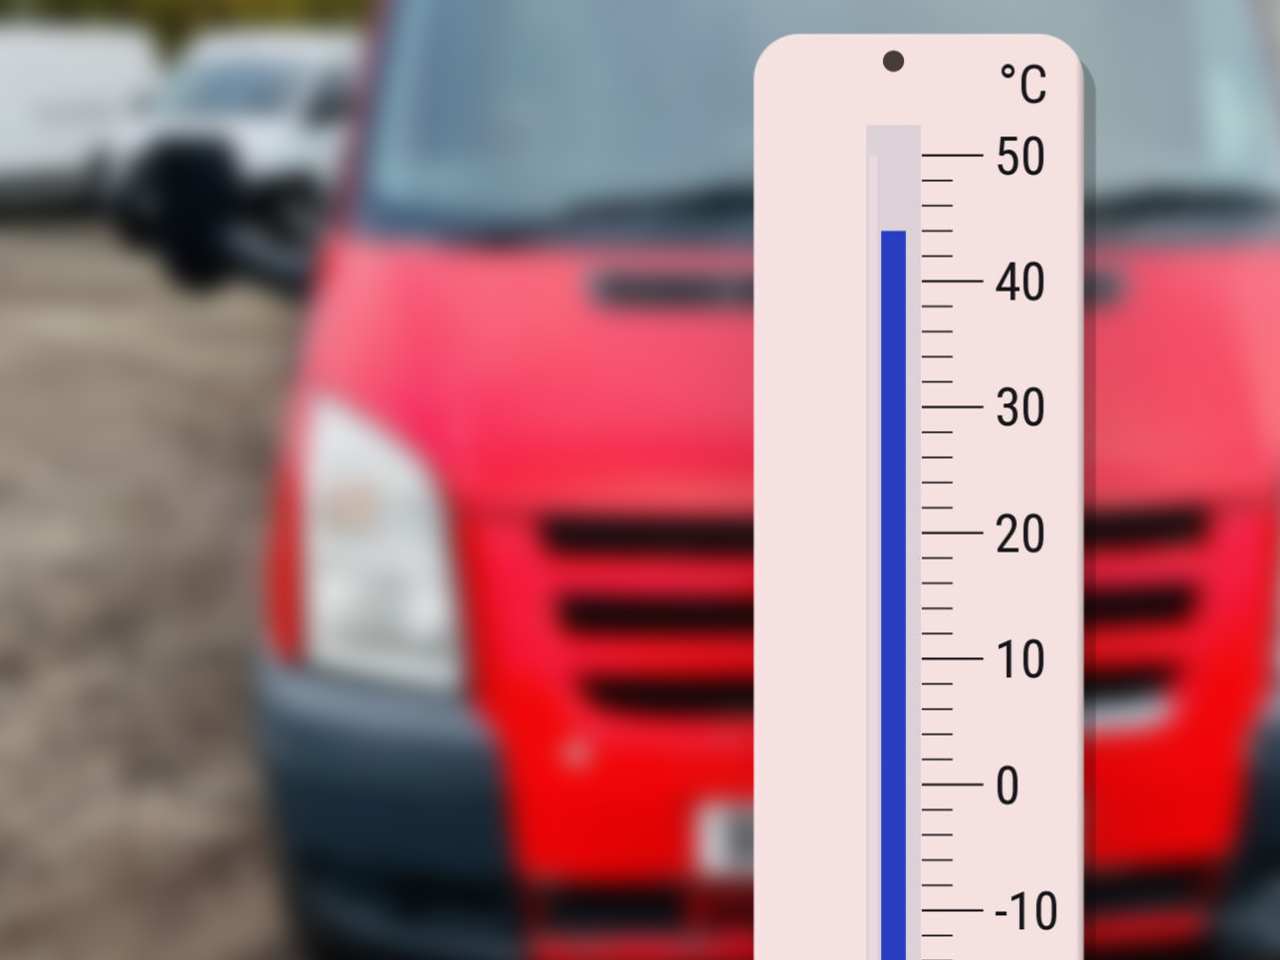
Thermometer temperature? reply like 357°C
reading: 44°C
